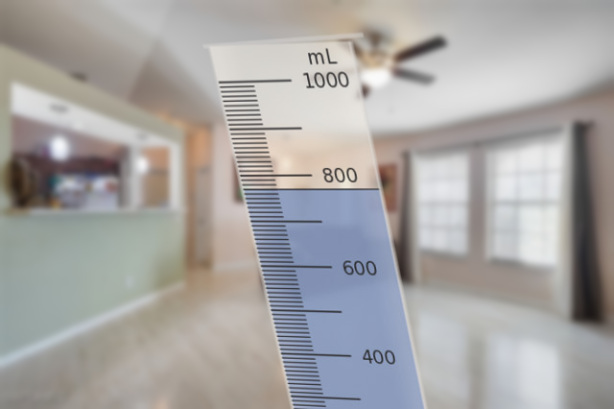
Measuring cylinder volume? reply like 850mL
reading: 770mL
